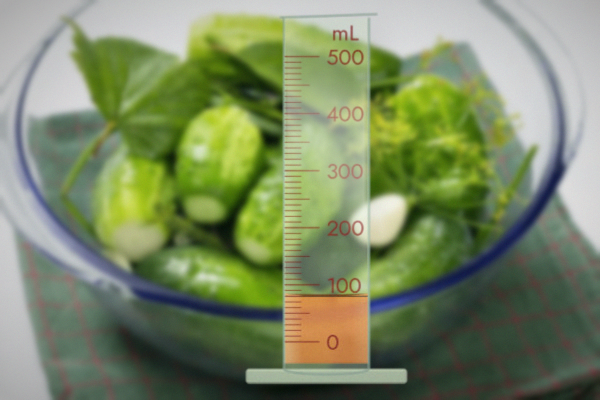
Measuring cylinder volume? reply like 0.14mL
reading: 80mL
